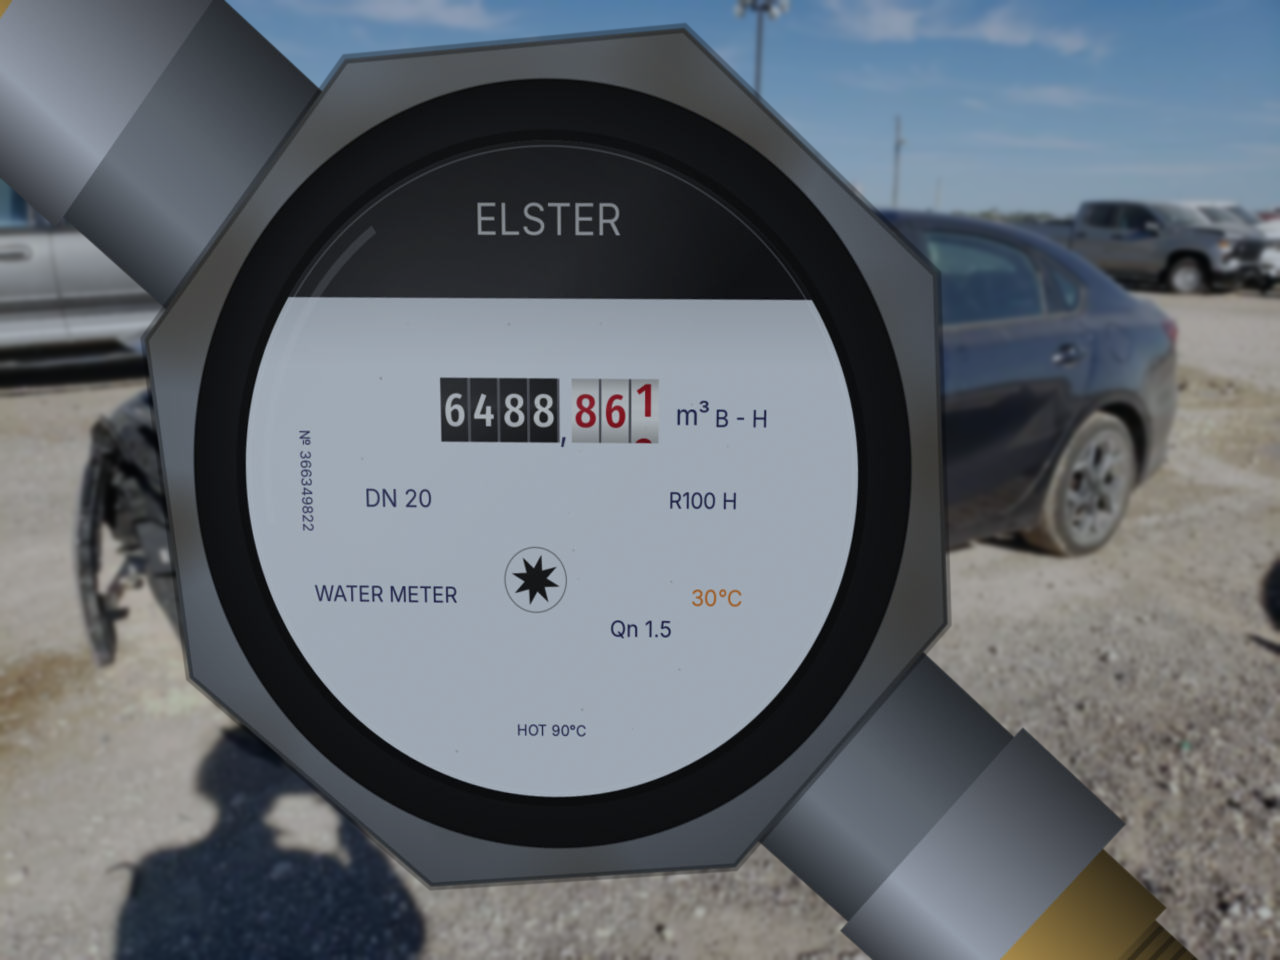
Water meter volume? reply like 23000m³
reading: 6488.861m³
